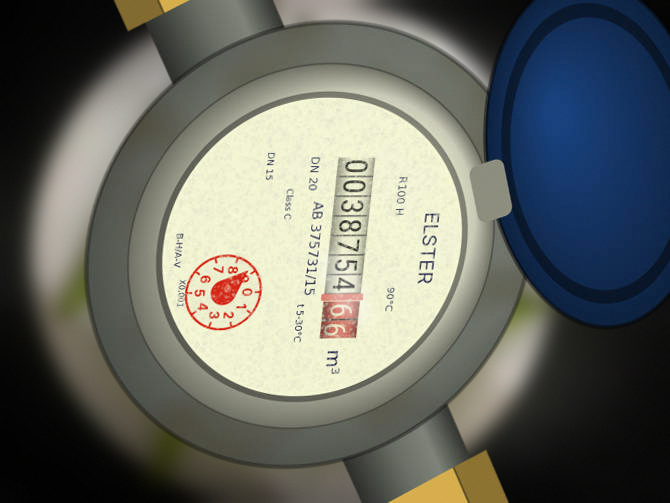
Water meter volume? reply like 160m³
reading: 38754.658m³
